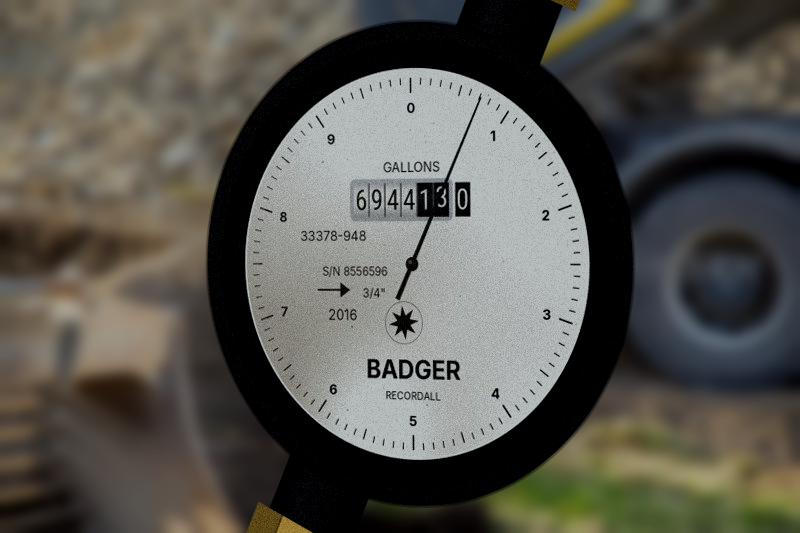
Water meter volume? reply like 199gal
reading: 6944130.7gal
